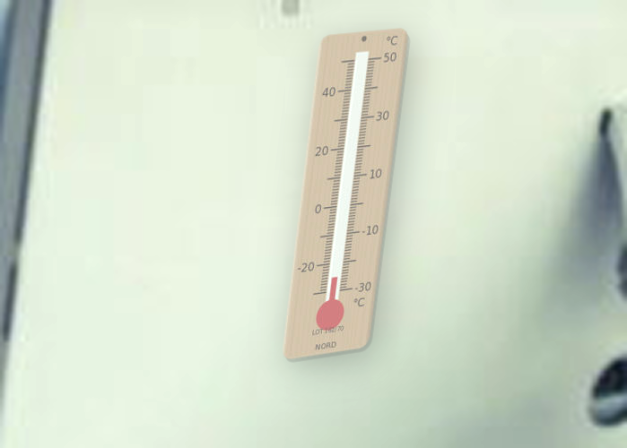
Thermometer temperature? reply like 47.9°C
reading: -25°C
